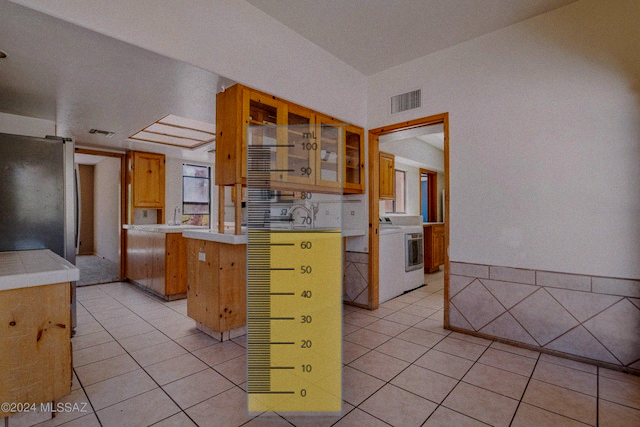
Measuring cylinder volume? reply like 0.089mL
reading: 65mL
